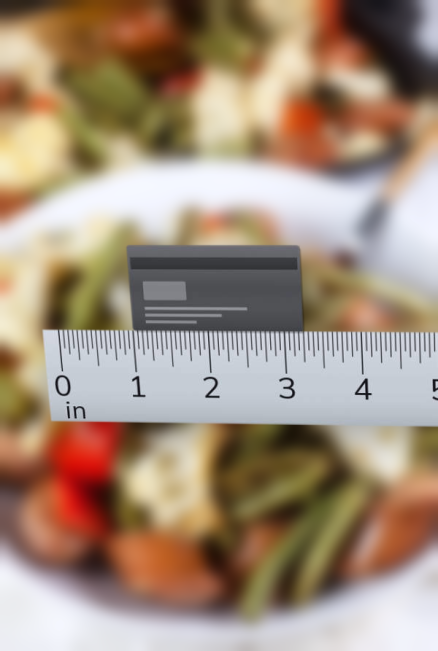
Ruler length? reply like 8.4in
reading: 2.25in
